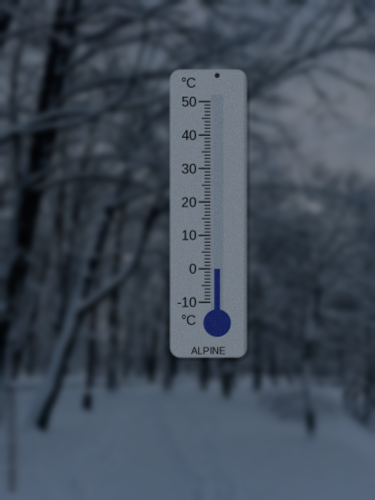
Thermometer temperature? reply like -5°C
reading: 0°C
